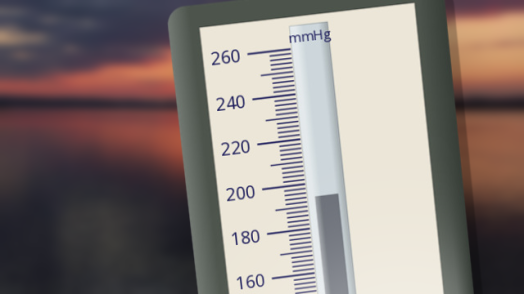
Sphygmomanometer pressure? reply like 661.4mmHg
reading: 194mmHg
